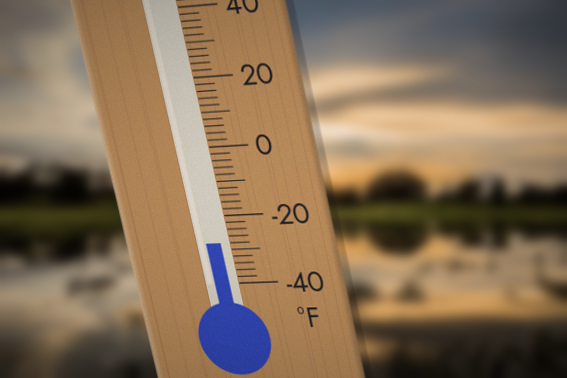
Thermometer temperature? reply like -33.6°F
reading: -28°F
